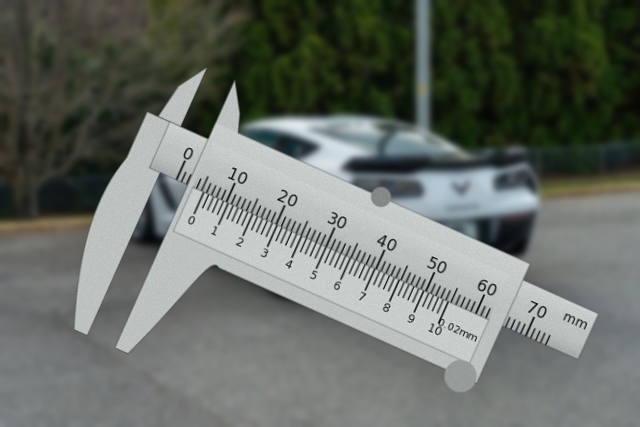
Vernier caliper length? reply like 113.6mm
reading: 5.5mm
